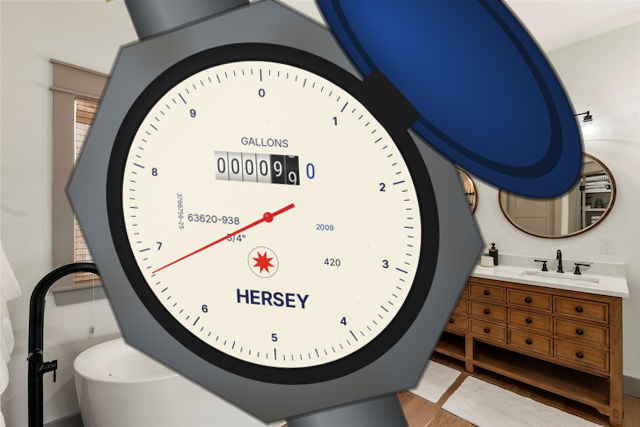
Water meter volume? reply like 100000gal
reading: 986.7gal
